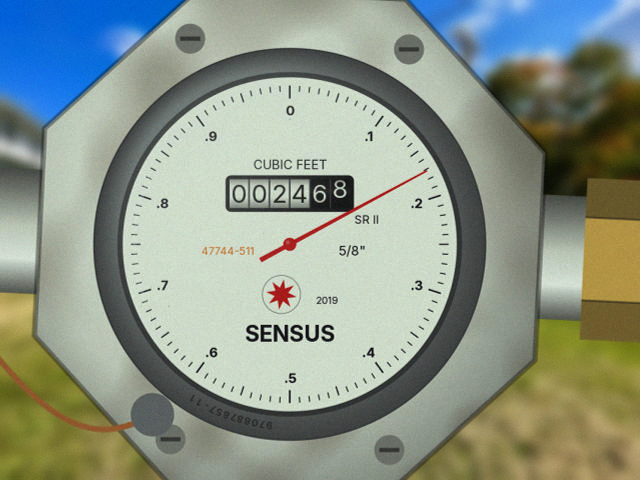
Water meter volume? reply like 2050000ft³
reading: 2468.17ft³
